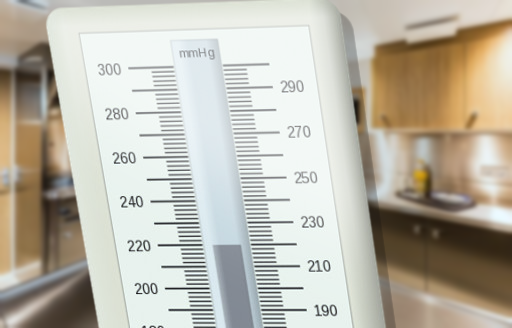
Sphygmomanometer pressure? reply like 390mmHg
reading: 220mmHg
